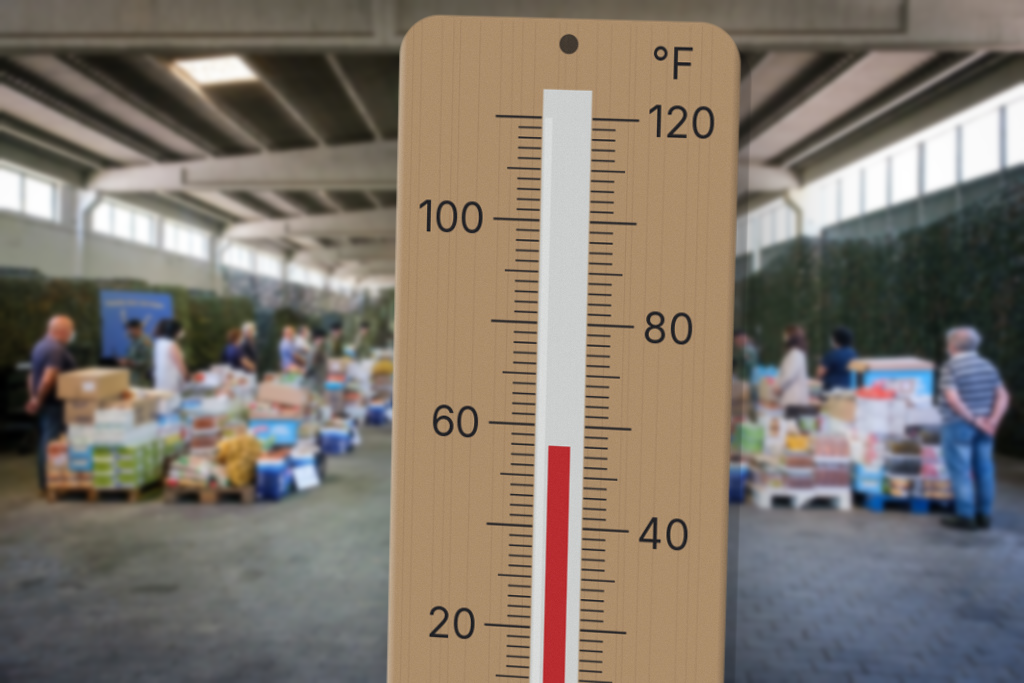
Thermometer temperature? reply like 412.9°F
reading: 56°F
